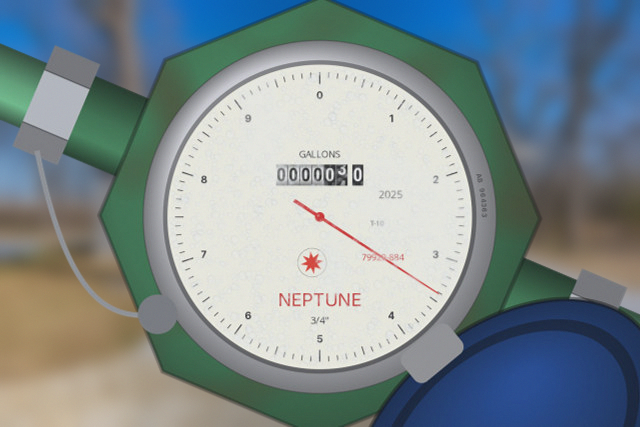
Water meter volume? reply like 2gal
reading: 33.4gal
